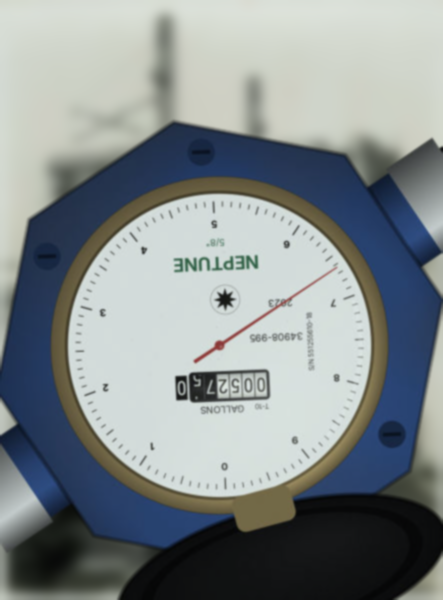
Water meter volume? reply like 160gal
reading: 52746.6gal
